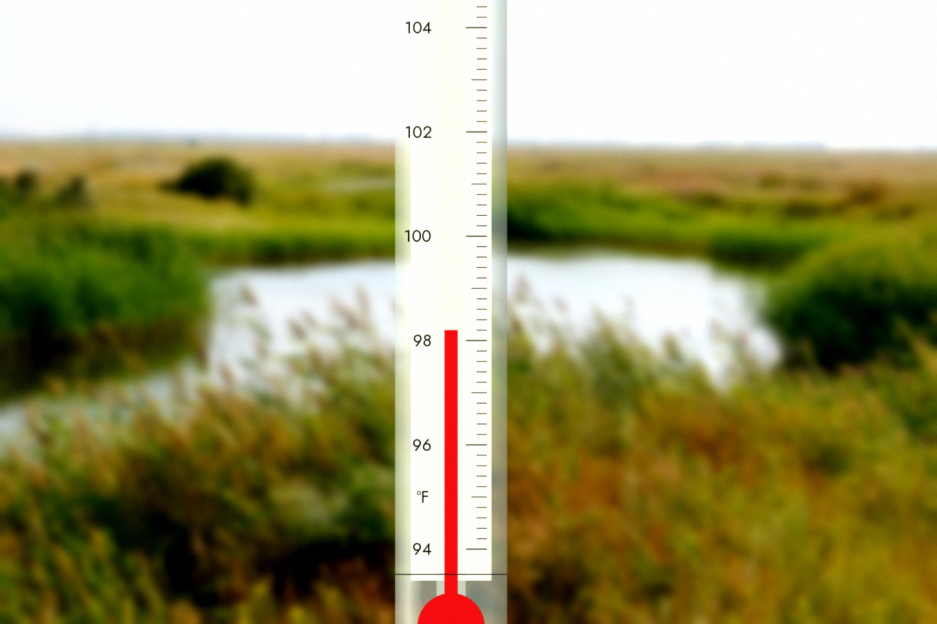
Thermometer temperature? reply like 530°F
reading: 98.2°F
